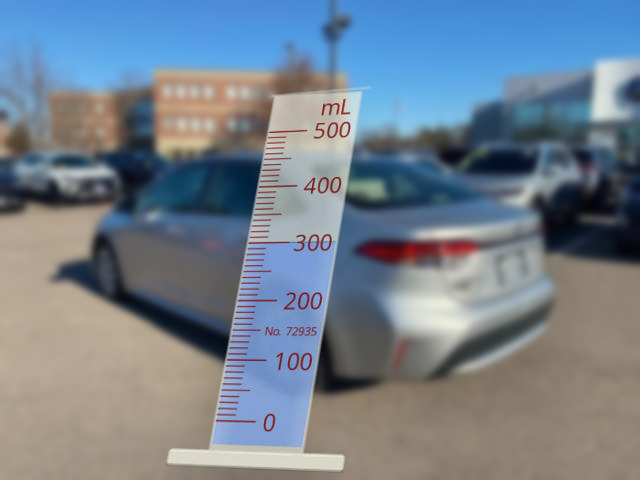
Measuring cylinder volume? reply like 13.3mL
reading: 300mL
